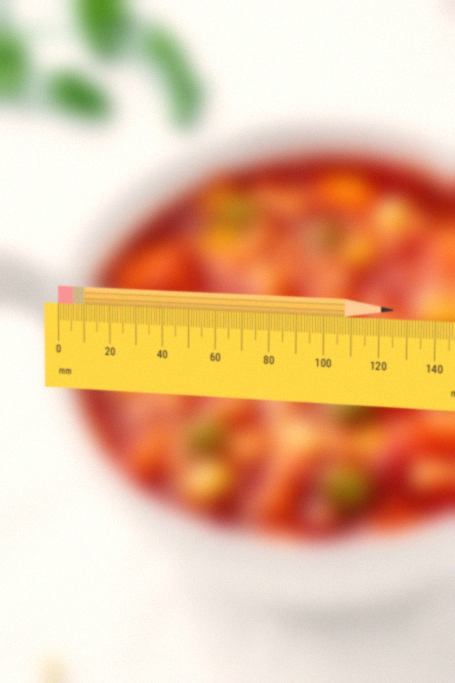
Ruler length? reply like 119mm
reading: 125mm
